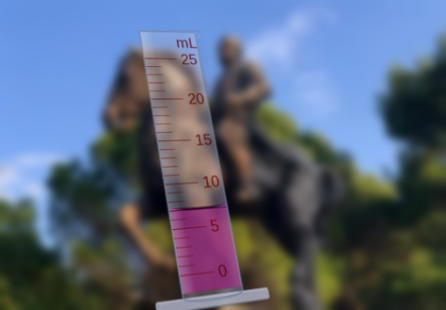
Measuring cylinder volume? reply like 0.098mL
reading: 7mL
